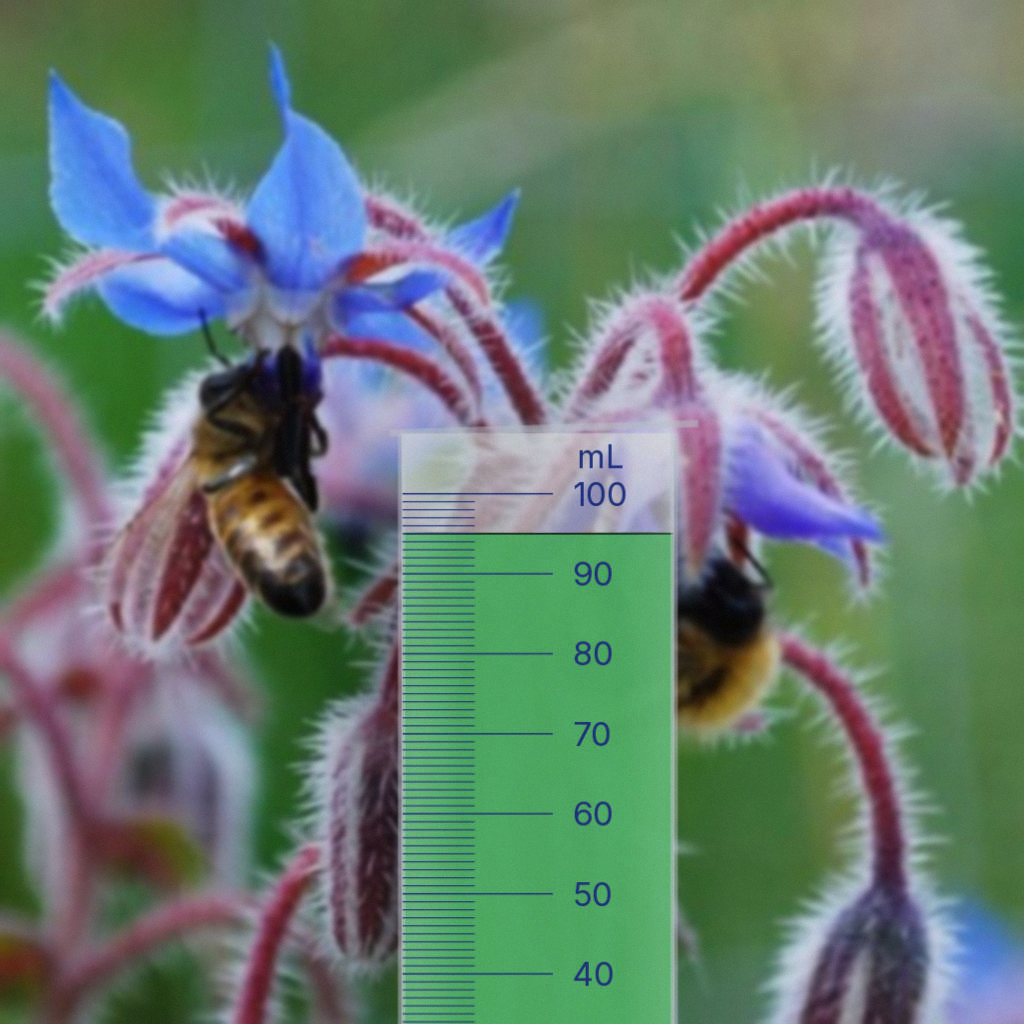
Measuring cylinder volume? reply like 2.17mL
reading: 95mL
